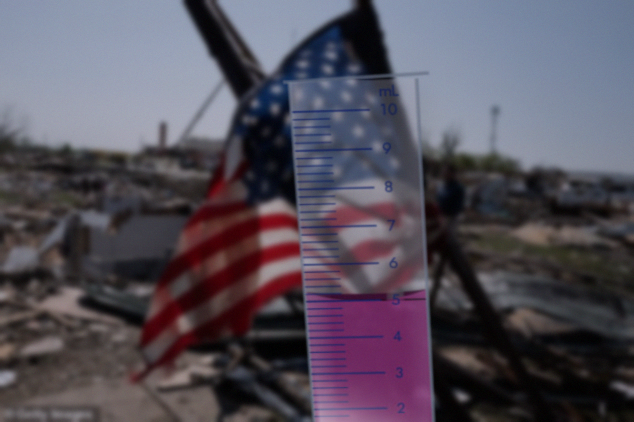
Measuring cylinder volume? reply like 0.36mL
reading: 5mL
